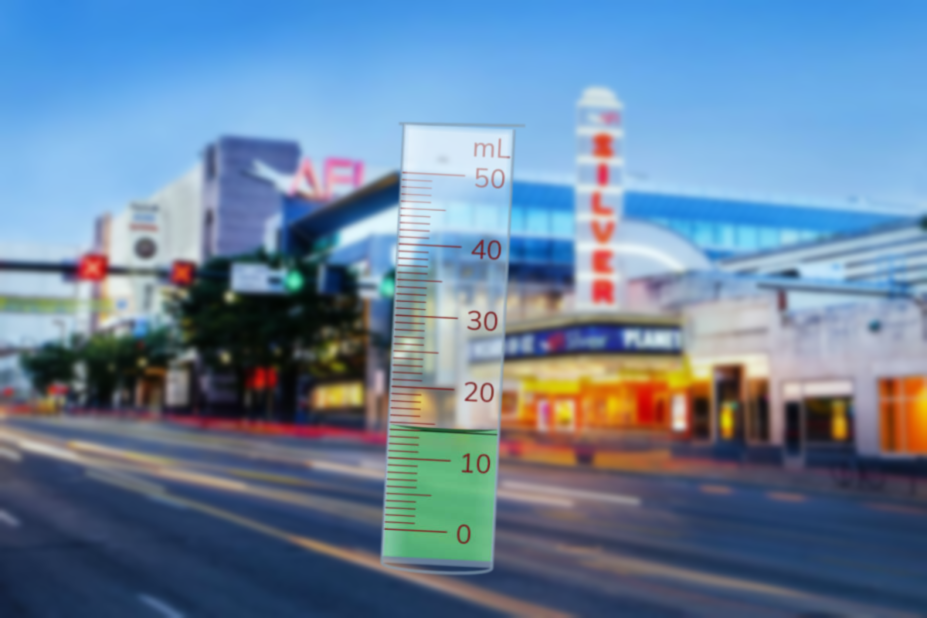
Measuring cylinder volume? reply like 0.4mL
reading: 14mL
